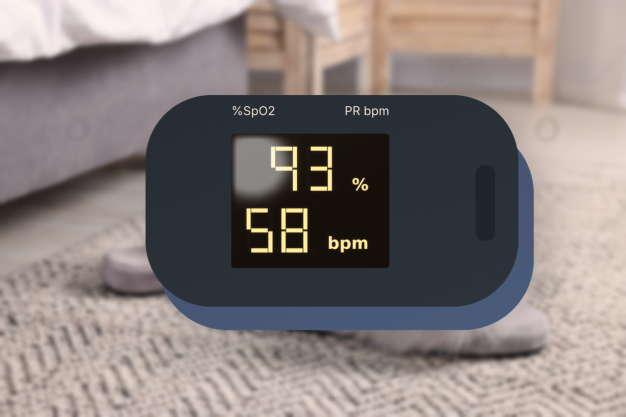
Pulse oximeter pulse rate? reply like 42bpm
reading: 58bpm
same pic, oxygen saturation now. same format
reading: 93%
